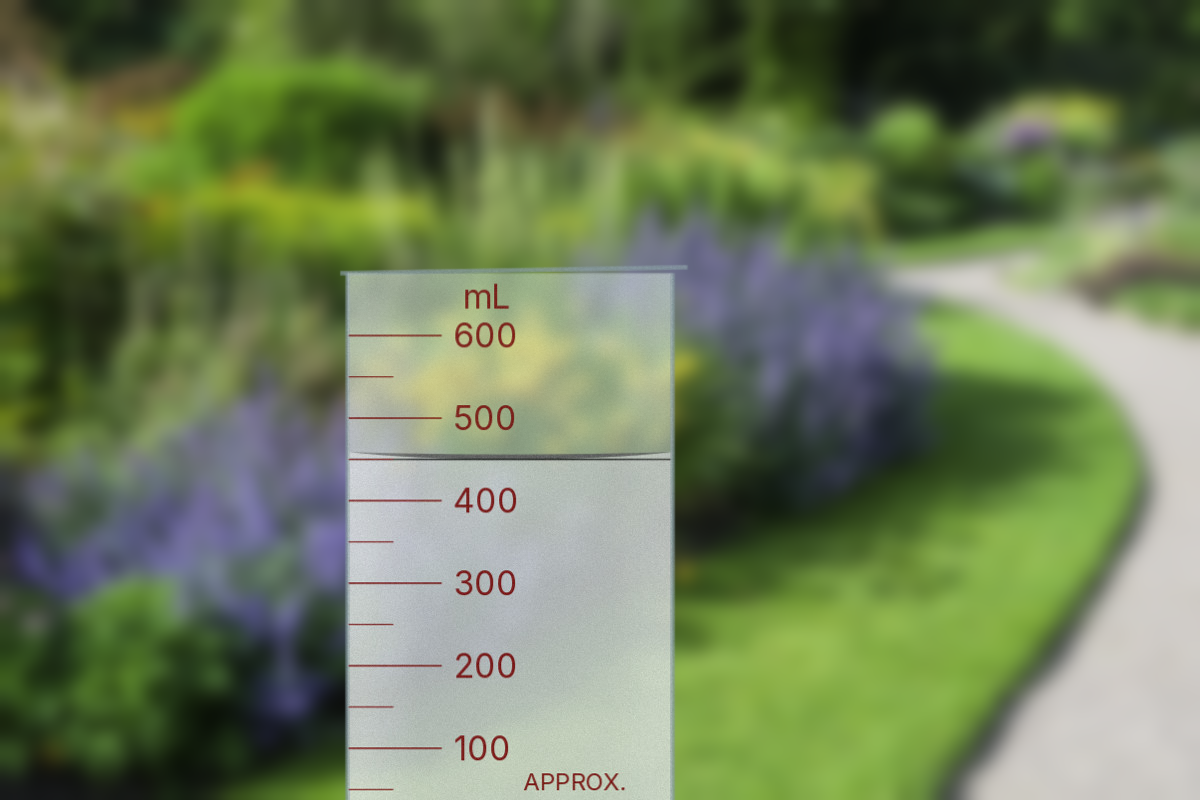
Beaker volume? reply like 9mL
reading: 450mL
